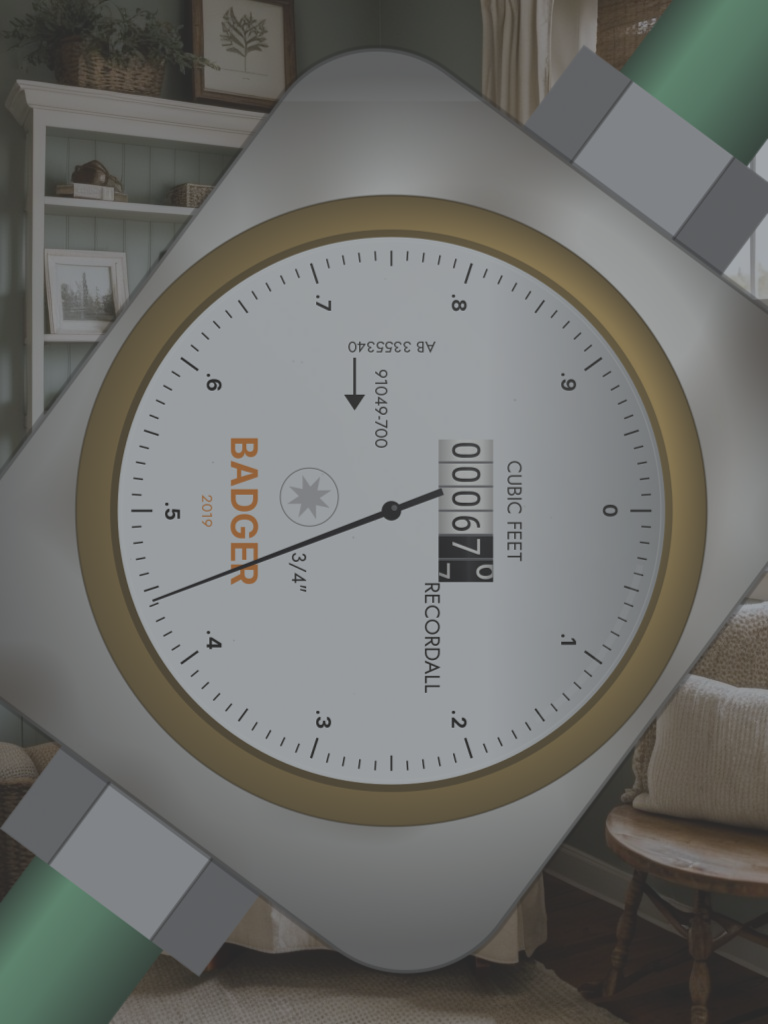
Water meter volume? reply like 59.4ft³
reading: 676.44ft³
